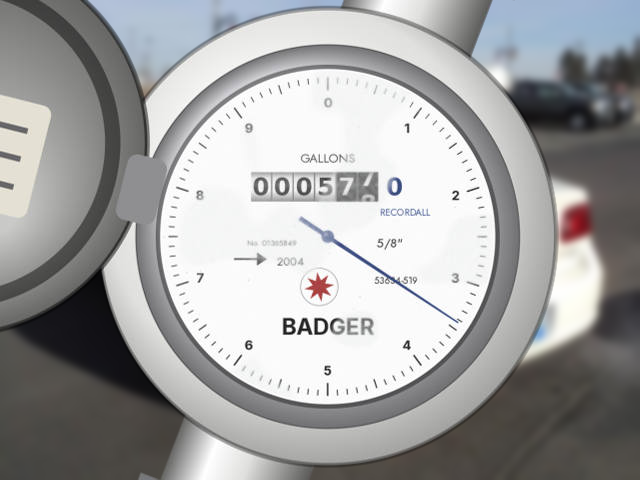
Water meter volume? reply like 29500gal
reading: 5773.4gal
